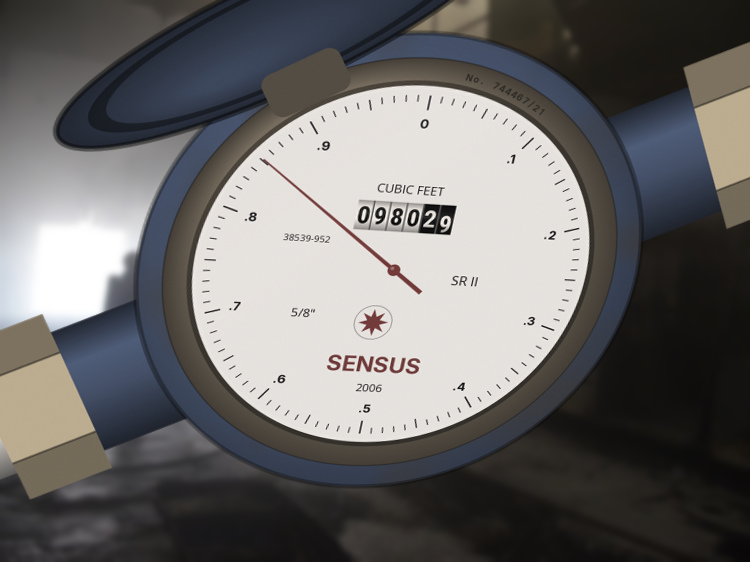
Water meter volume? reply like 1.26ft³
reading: 98028.85ft³
